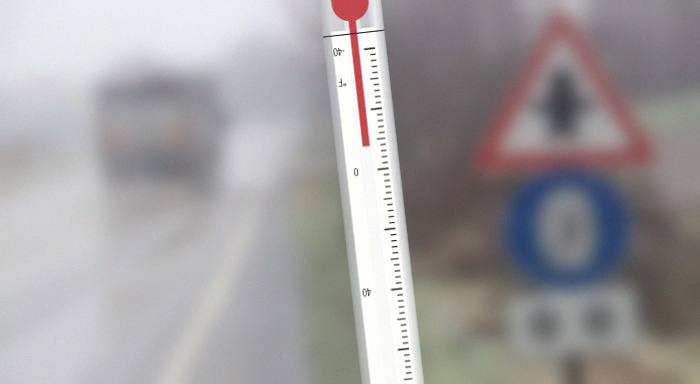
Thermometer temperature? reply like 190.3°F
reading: -8°F
